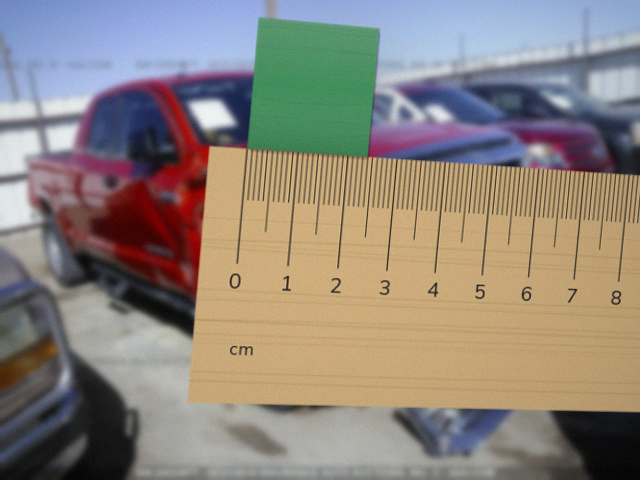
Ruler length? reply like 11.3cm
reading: 2.4cm
